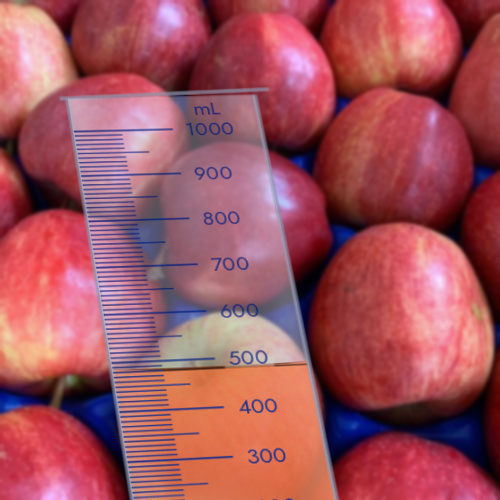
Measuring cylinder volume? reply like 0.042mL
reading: 480mL
